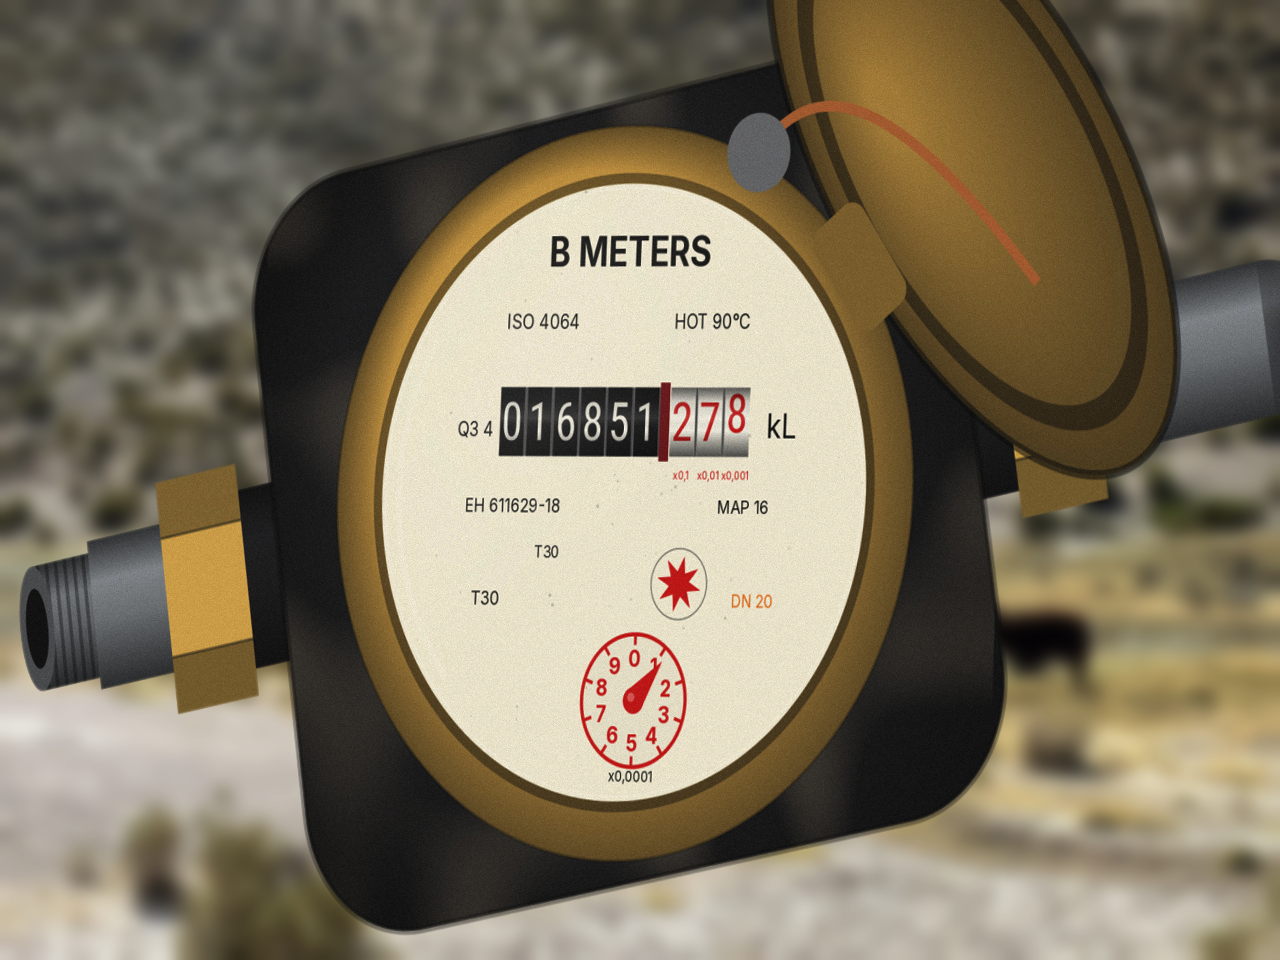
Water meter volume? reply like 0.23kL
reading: 16851.2781kL
